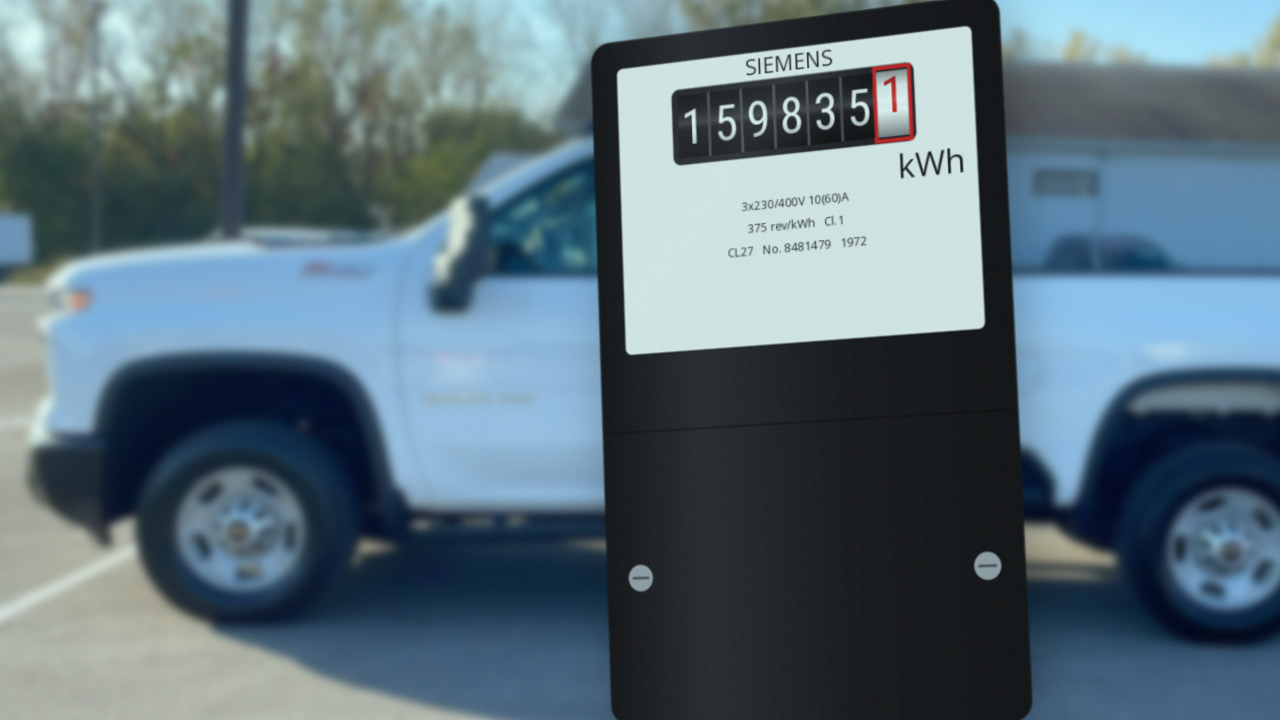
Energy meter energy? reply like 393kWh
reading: 159835.1kWh
